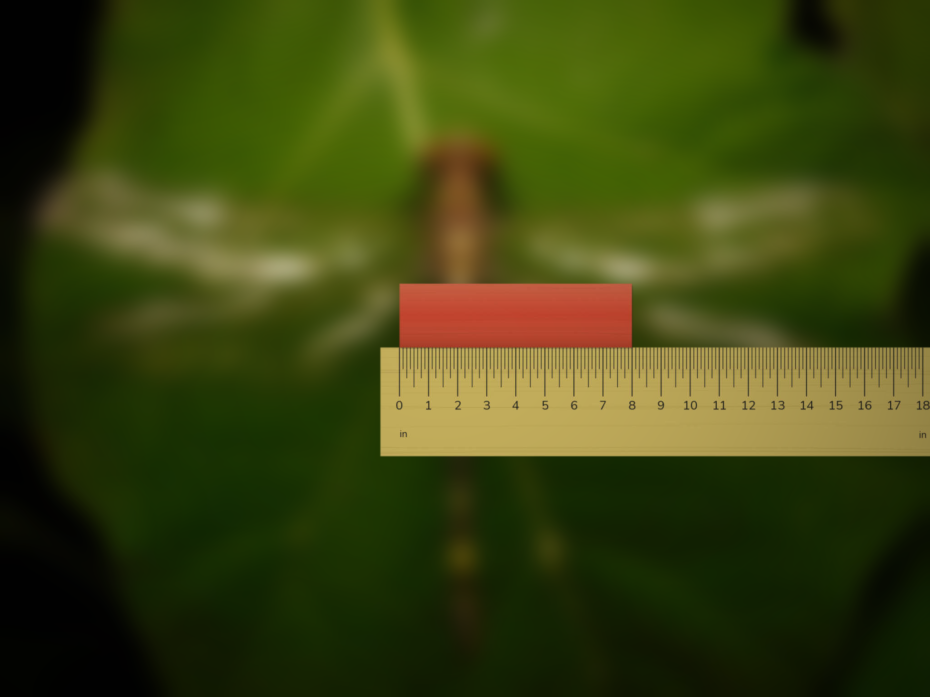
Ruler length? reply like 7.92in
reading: 8in
